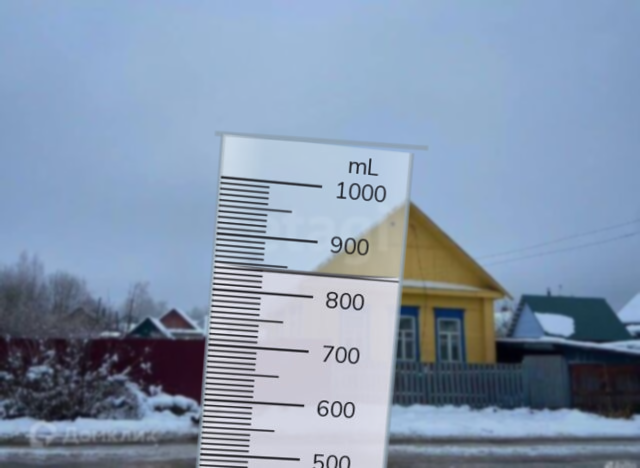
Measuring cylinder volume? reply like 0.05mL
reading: 840mL
